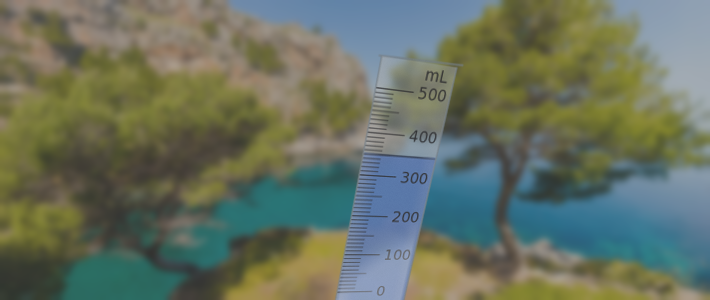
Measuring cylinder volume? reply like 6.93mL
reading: 350mL
